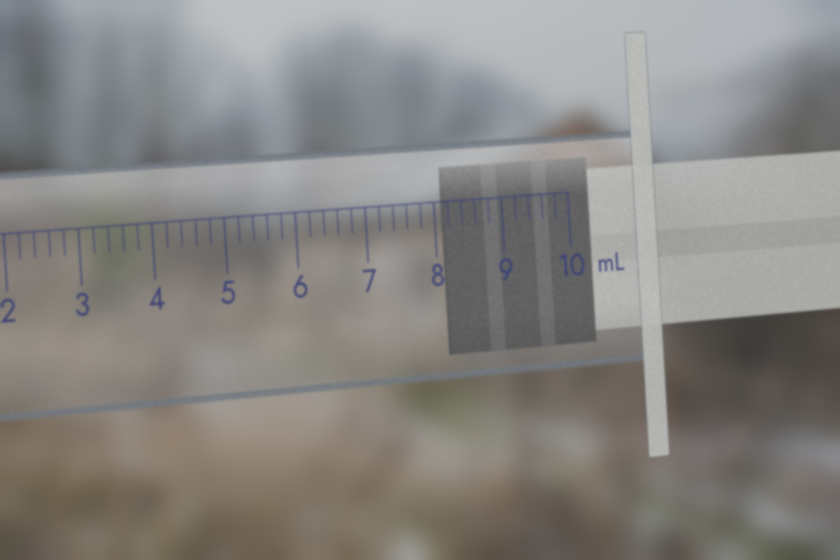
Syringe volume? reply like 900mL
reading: 8.1mL
